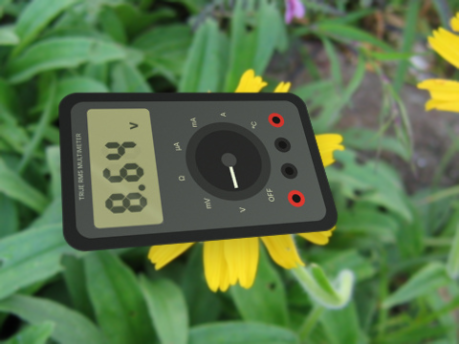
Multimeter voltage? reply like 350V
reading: 8.64V
